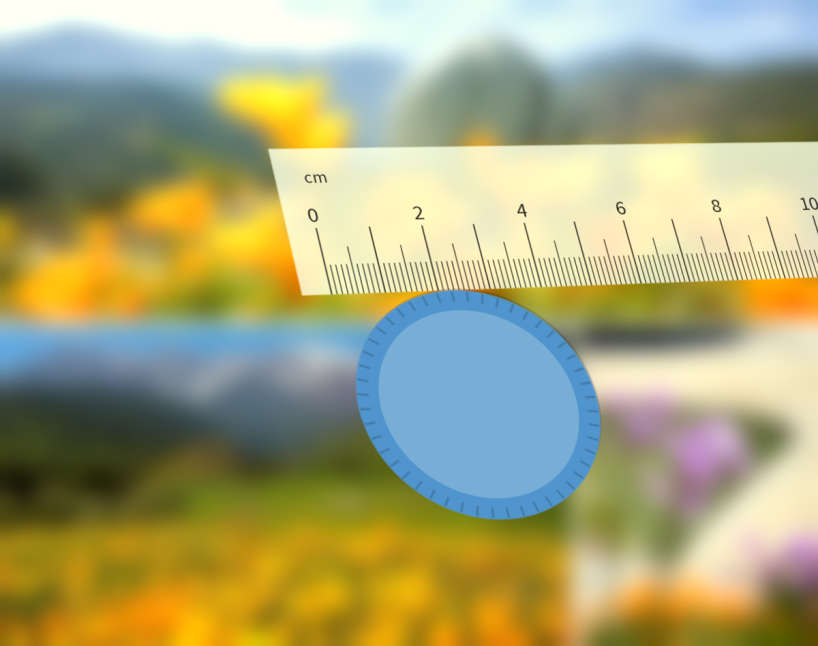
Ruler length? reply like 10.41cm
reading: 4.5cm
